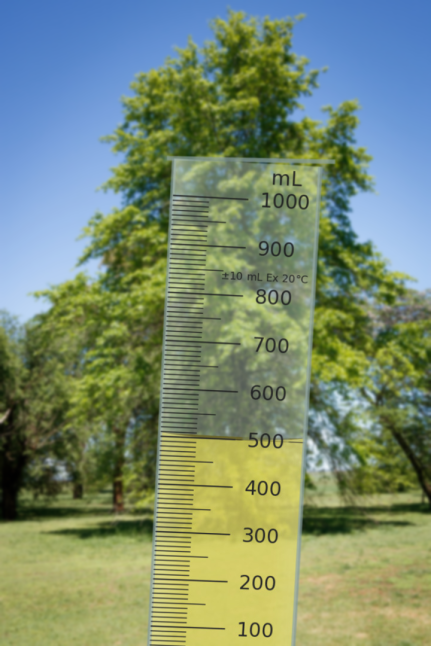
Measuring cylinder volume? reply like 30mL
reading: 500mL
